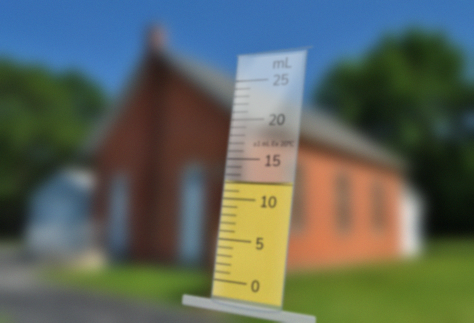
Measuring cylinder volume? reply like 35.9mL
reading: 12mL
